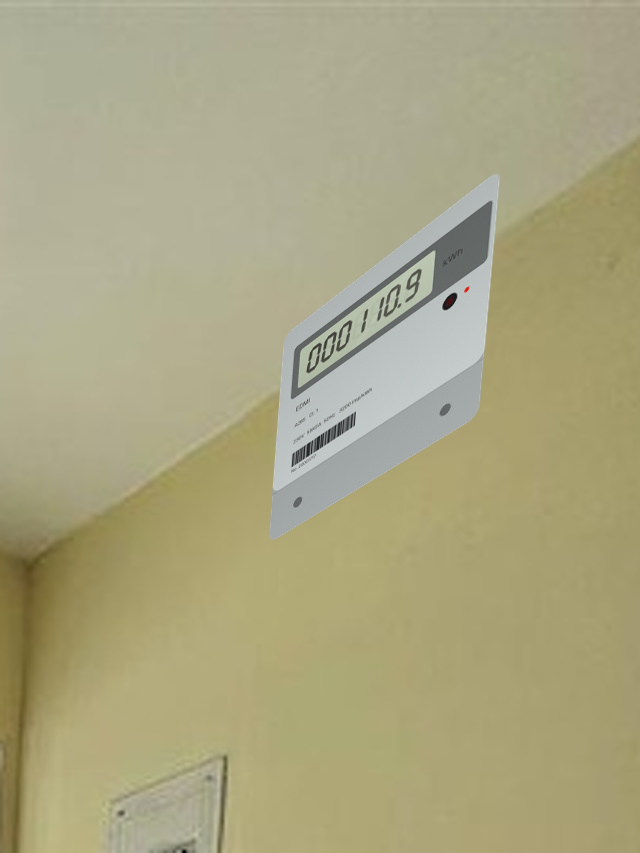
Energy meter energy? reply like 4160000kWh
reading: 110.9kWh
